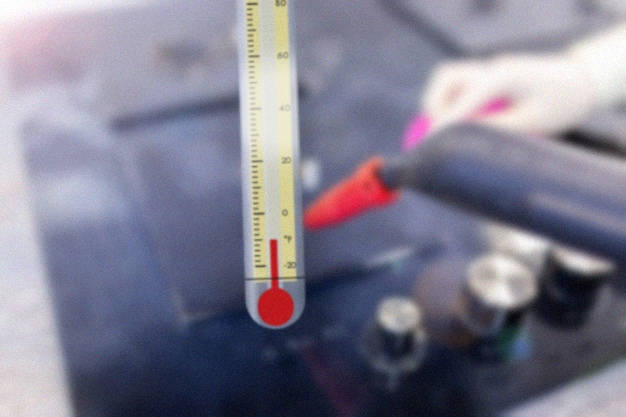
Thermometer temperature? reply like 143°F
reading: -10°F
